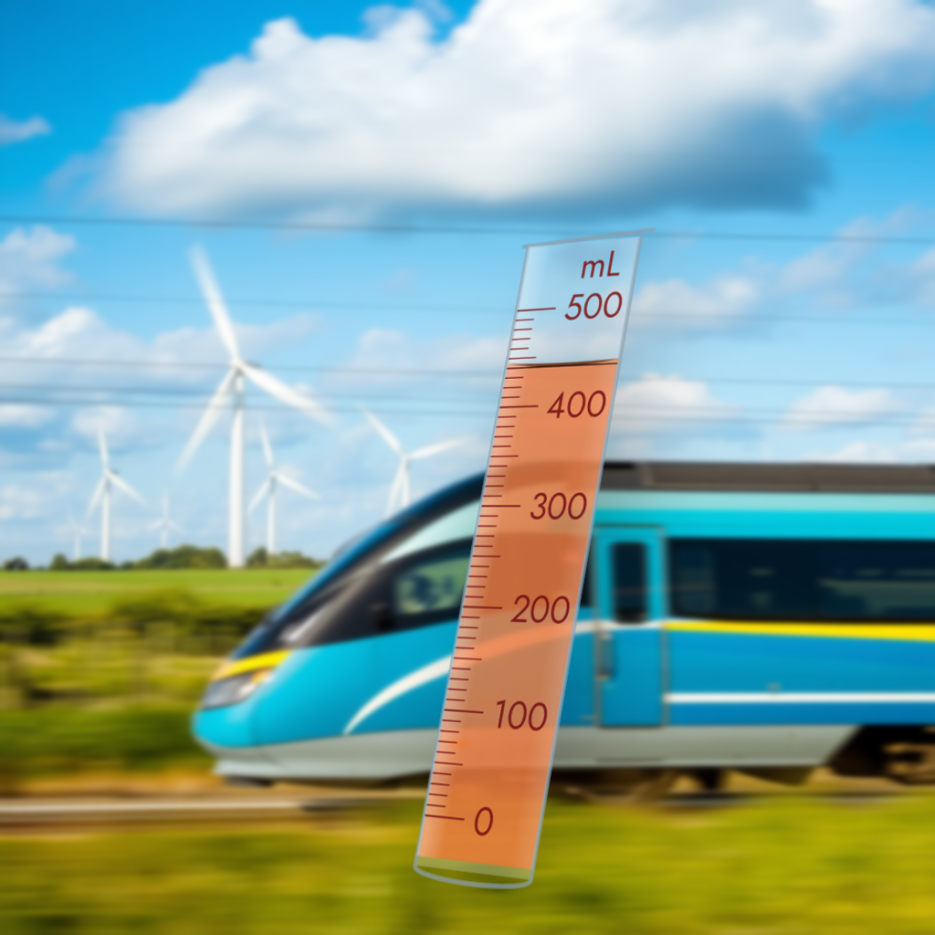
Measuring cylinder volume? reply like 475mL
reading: 440mL
